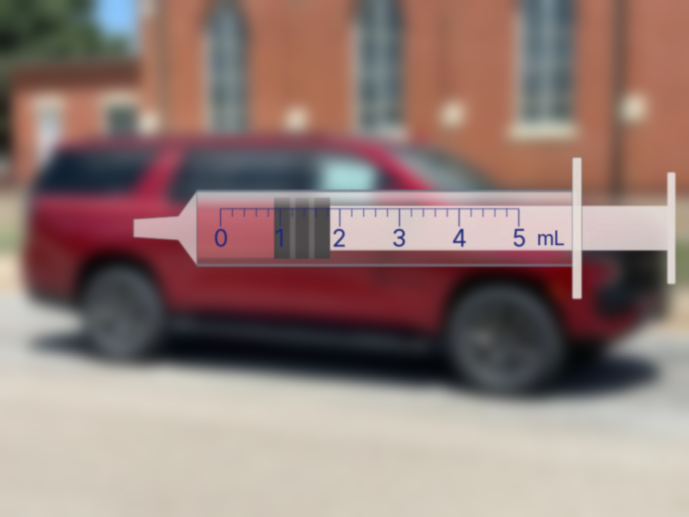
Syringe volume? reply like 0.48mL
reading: 0.9mL
